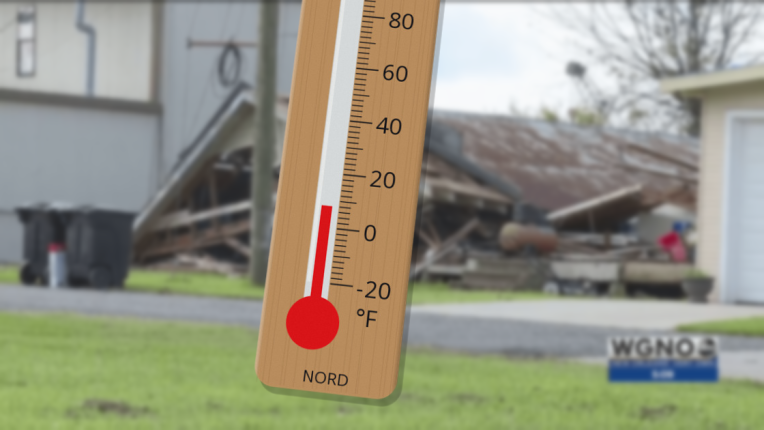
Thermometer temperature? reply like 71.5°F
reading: 8°F
